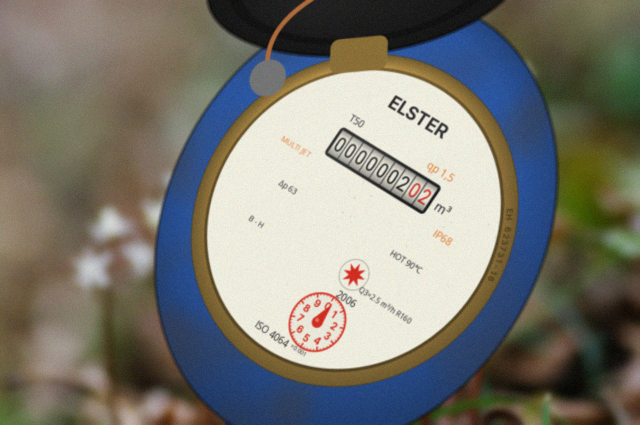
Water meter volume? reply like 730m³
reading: 2.020m³
